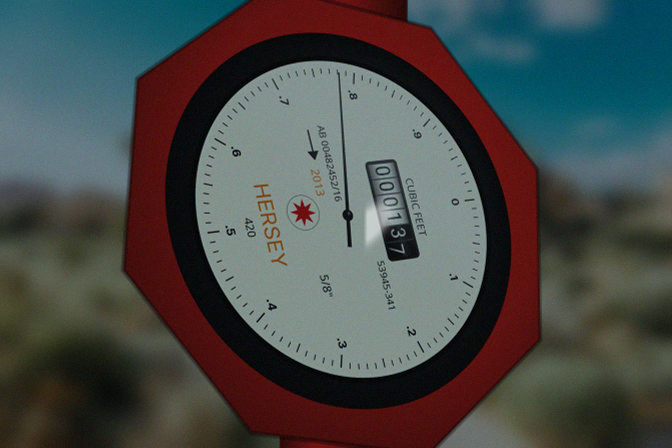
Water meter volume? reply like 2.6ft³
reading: 136.78ft³
